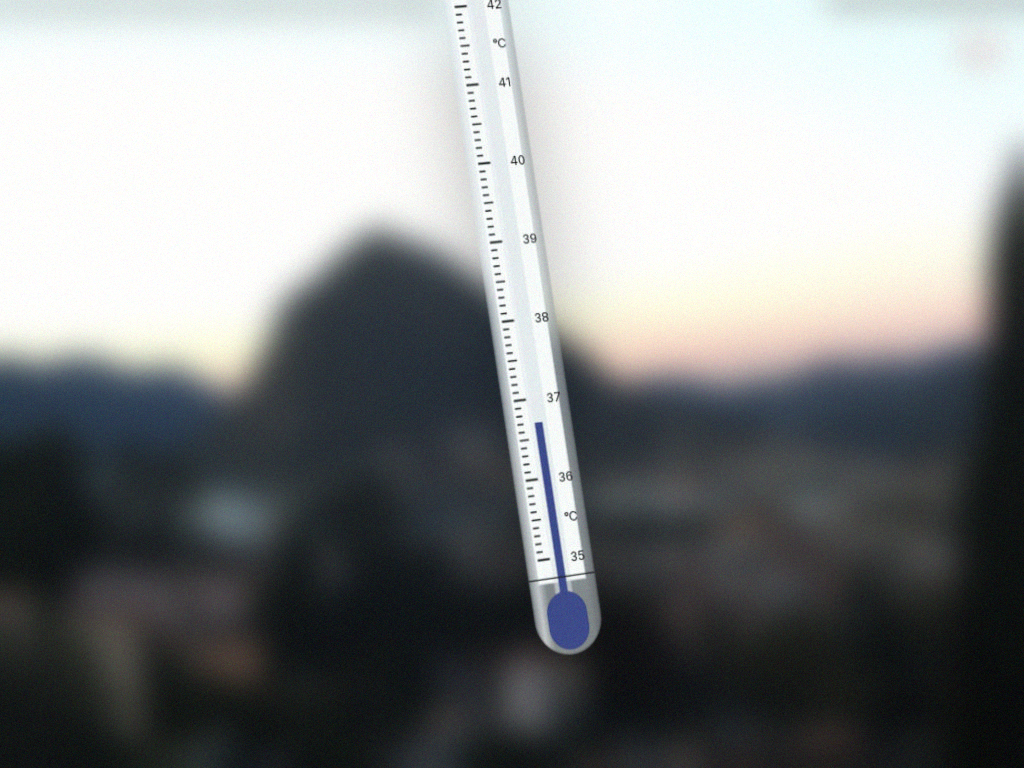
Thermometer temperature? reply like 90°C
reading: 36.7°C
